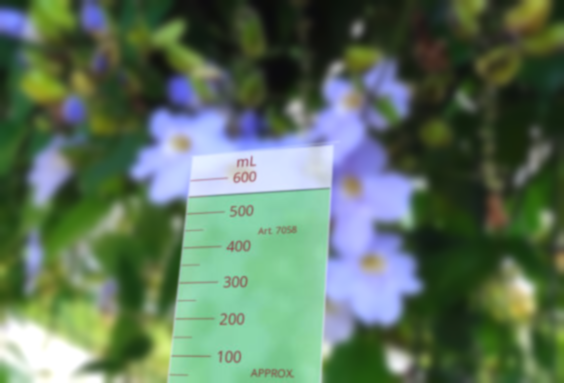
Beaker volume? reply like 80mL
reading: 550mL
